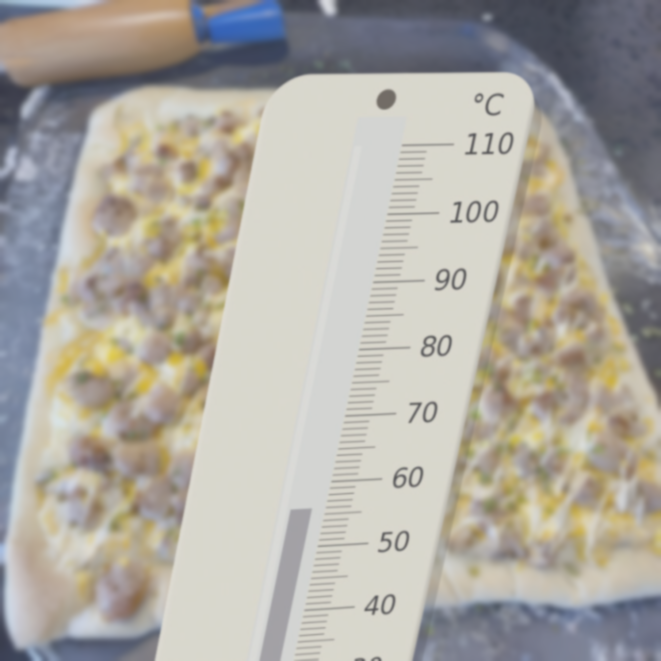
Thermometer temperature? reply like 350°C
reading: 56°C
